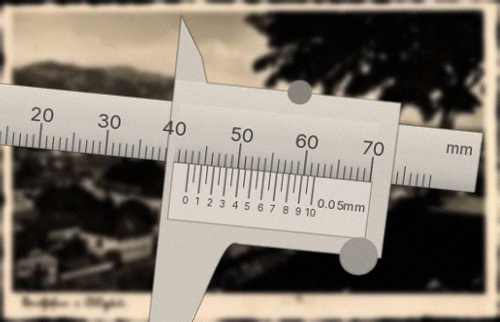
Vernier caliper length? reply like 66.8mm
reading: 42.6mm
